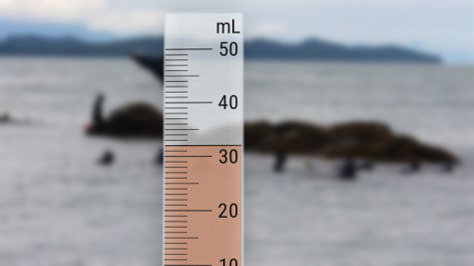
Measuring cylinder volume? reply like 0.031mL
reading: 32mL
